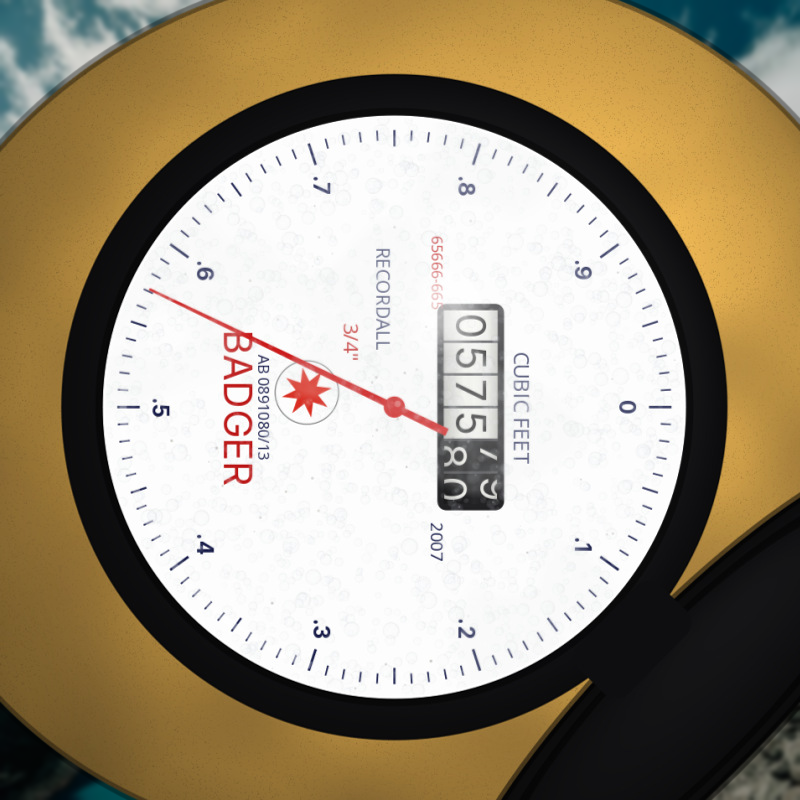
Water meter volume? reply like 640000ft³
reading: 57579.57ft³
